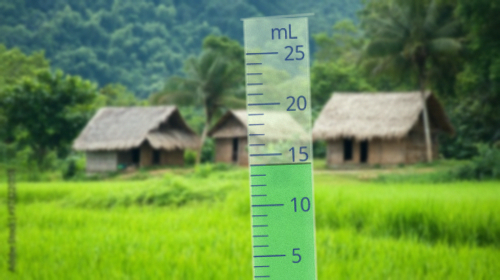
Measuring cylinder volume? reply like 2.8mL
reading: 14mL
